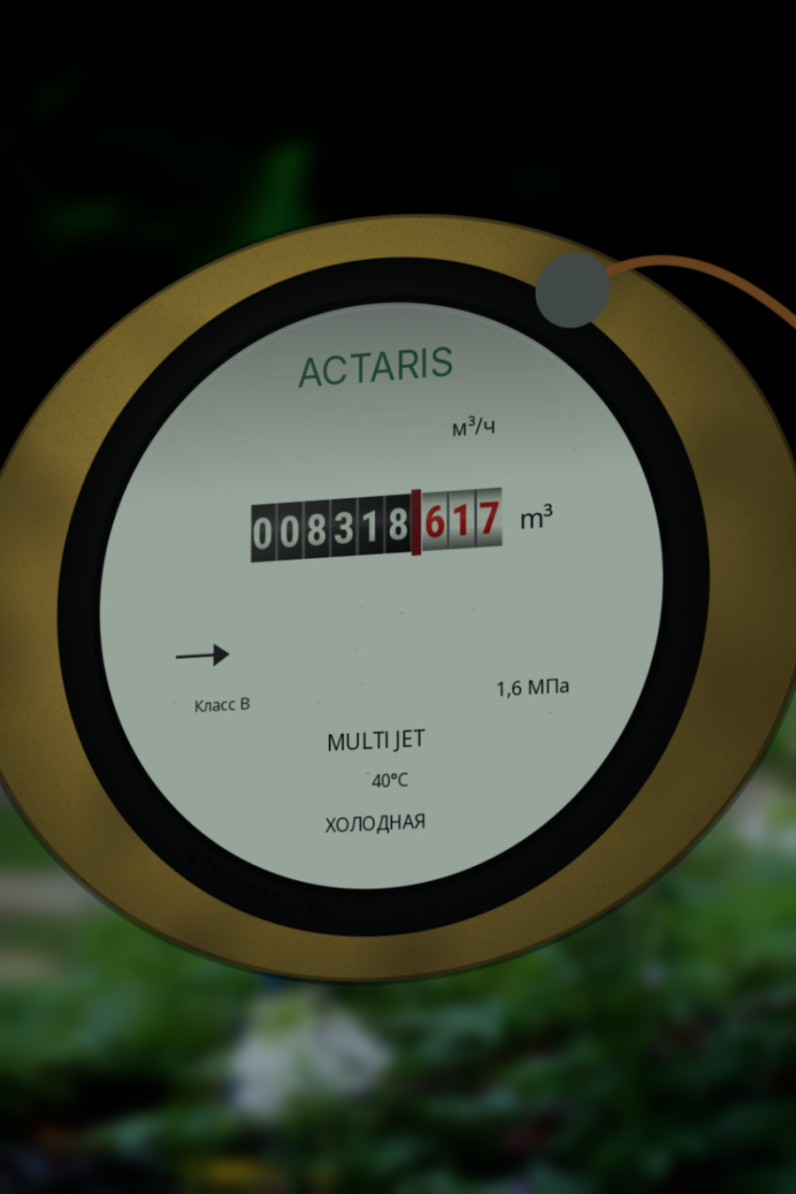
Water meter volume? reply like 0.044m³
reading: 8318.617m³
